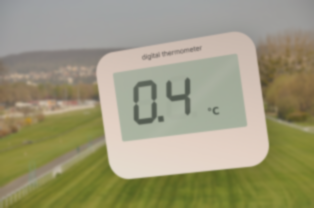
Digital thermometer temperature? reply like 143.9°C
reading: 0.4°C
